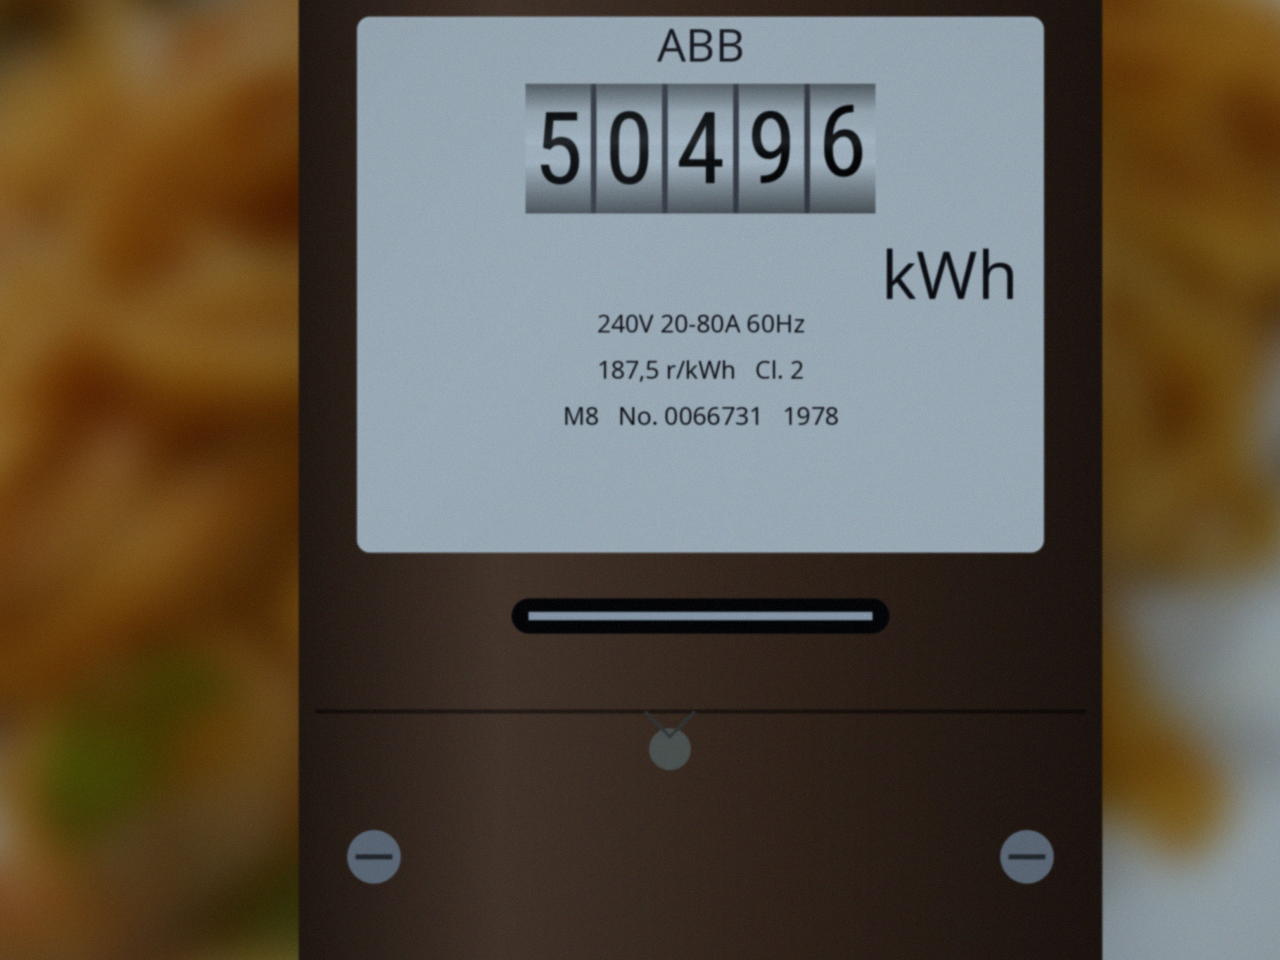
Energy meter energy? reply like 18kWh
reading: 50496kWh
